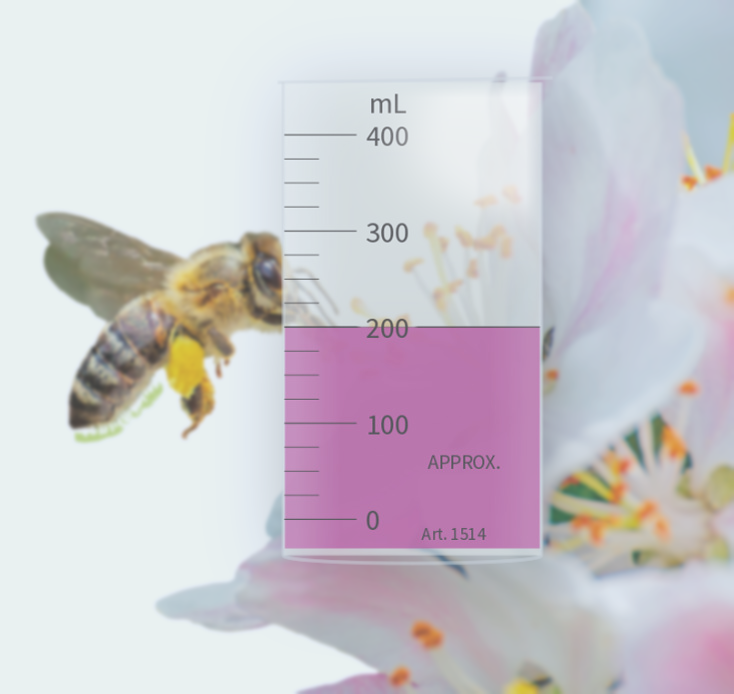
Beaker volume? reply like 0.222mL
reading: 200mL
